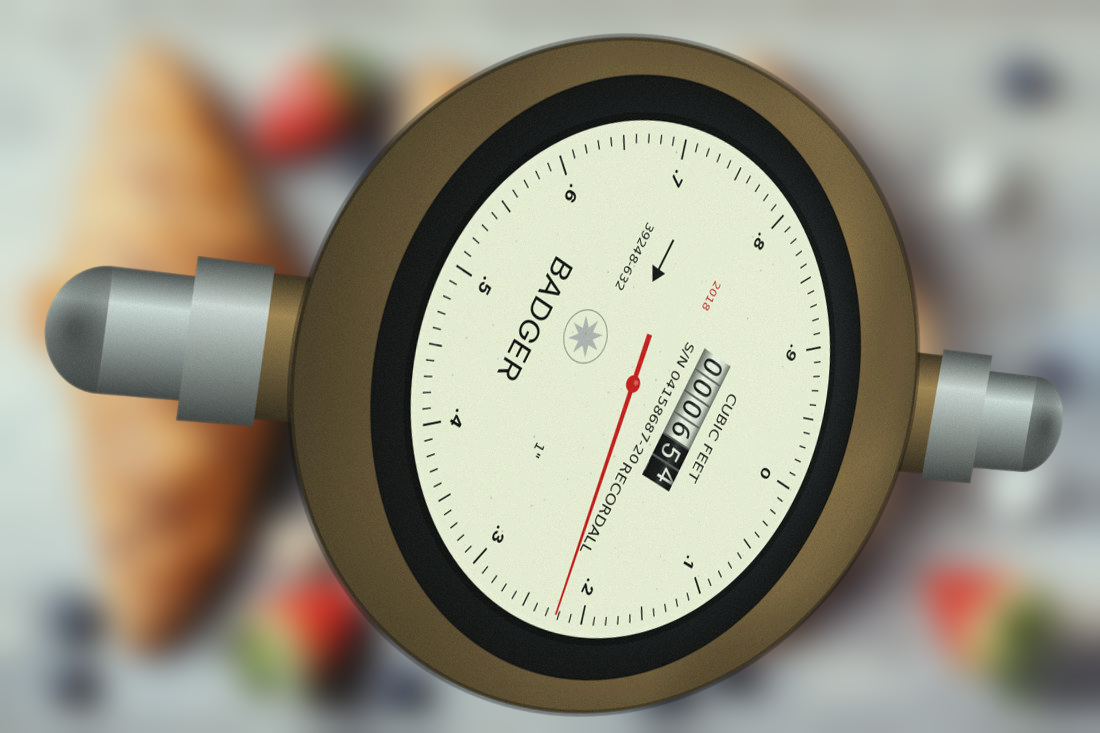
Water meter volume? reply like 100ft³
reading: 654.22ft³
